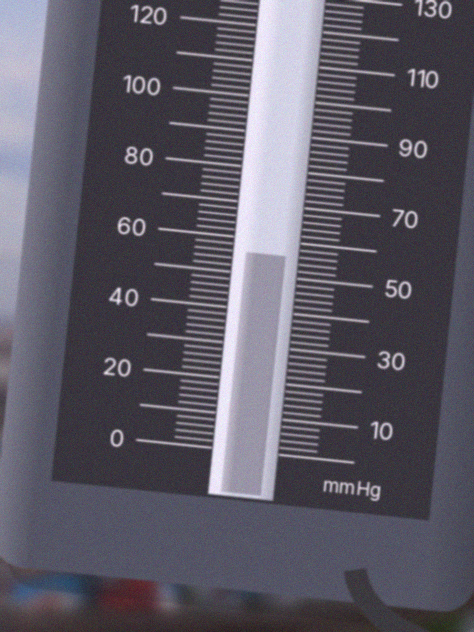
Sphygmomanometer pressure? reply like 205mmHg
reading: 56mmHg
